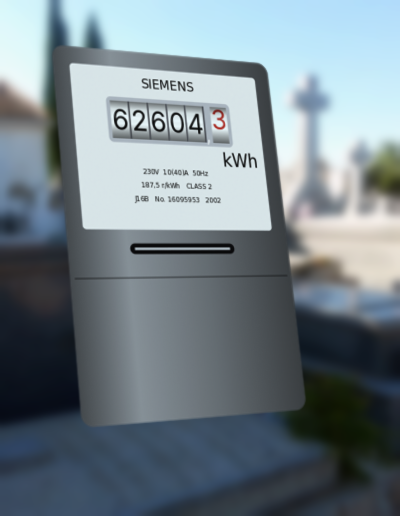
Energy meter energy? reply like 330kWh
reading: 62604.3kWh
